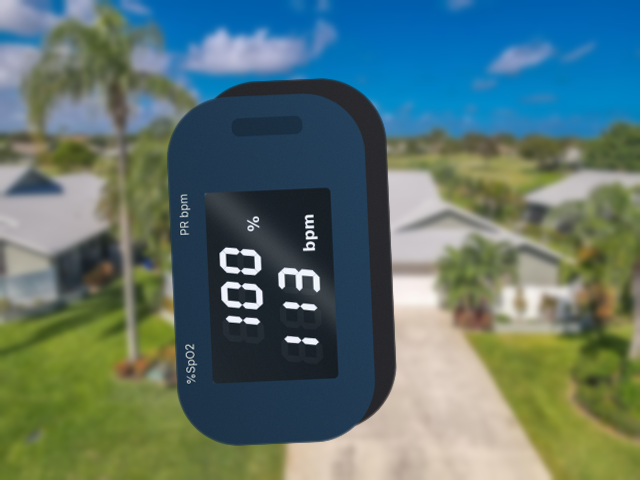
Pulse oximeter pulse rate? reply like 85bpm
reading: 113bpm
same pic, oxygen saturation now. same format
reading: 100%
